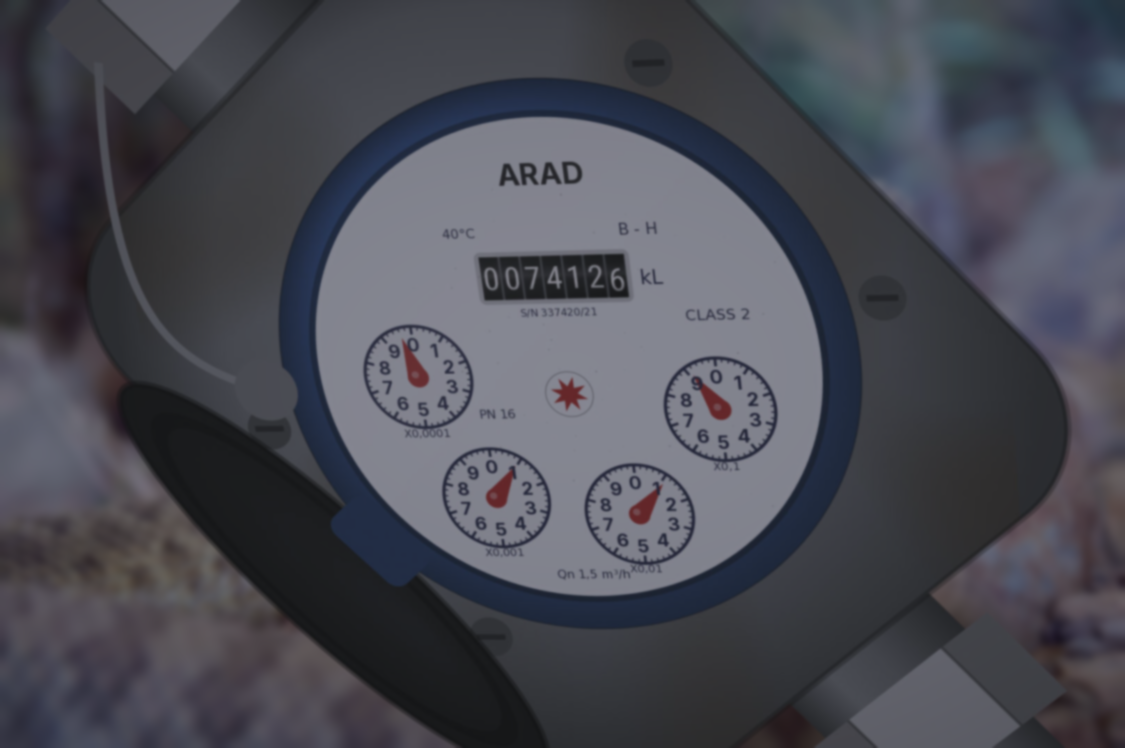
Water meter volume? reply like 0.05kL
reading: 74125.9109kL
